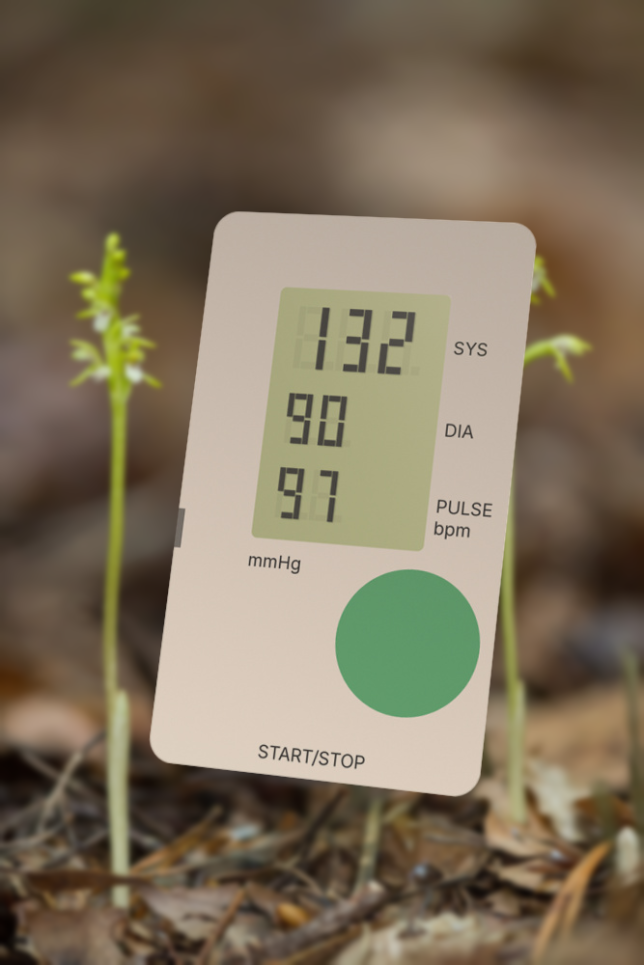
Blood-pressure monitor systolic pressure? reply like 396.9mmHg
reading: 132mmHg
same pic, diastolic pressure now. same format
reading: 90mmHg
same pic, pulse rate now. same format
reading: 97bpm
